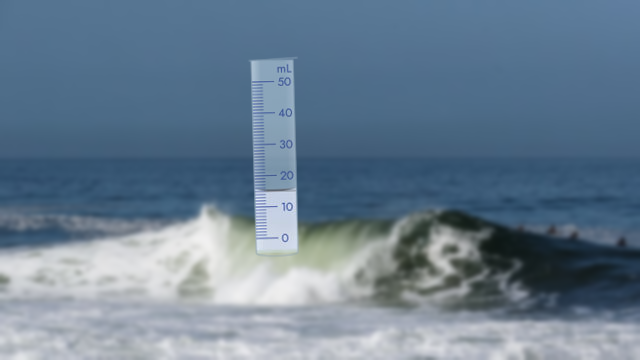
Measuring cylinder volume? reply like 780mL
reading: 15mL
